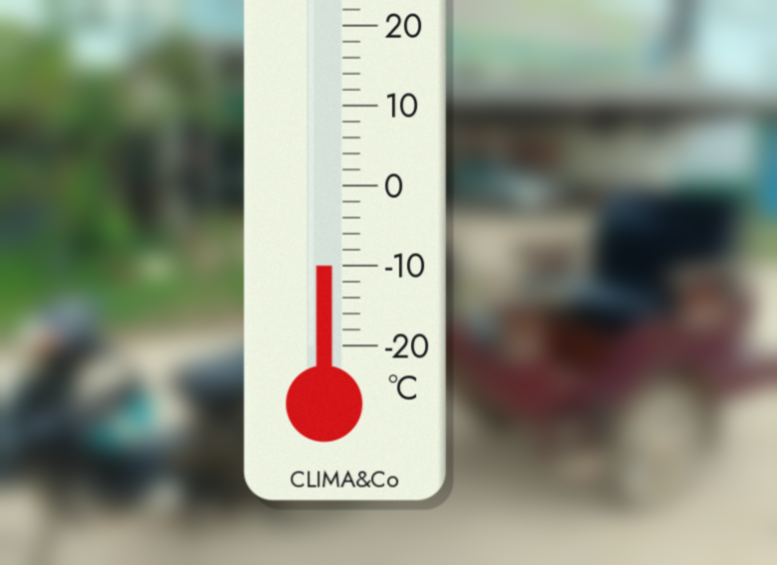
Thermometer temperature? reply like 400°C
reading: -10°C
